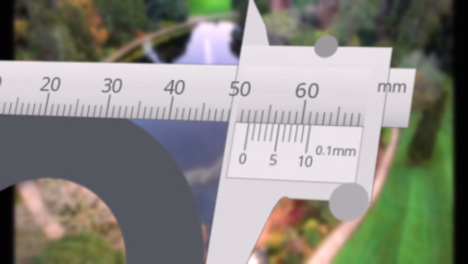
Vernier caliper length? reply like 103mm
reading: 52.2mm
